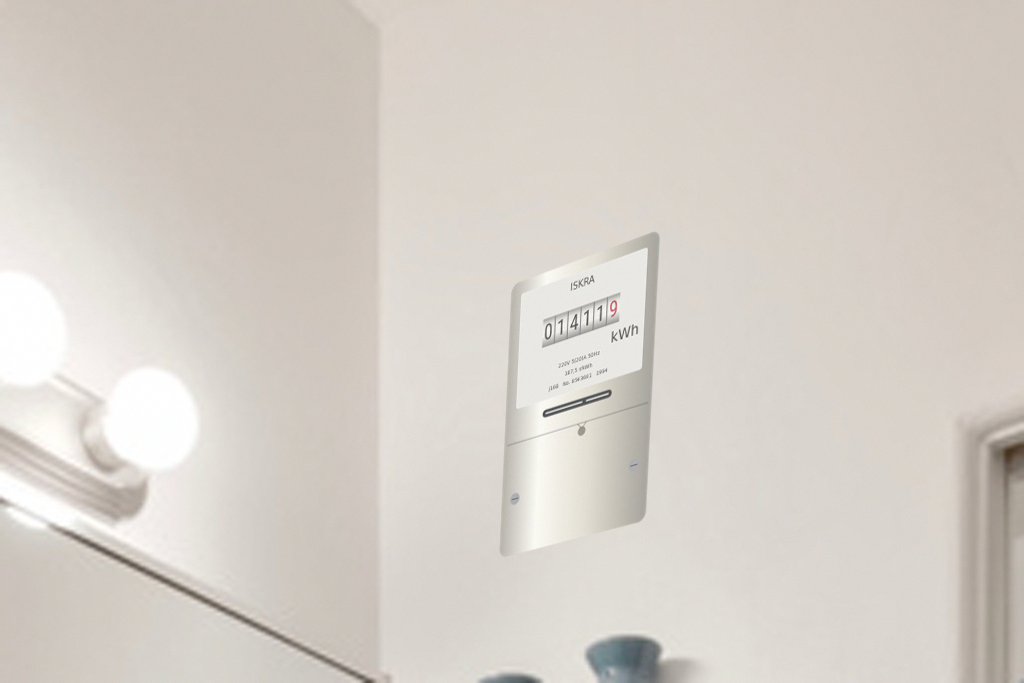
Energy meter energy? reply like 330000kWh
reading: 1411.9kWh
